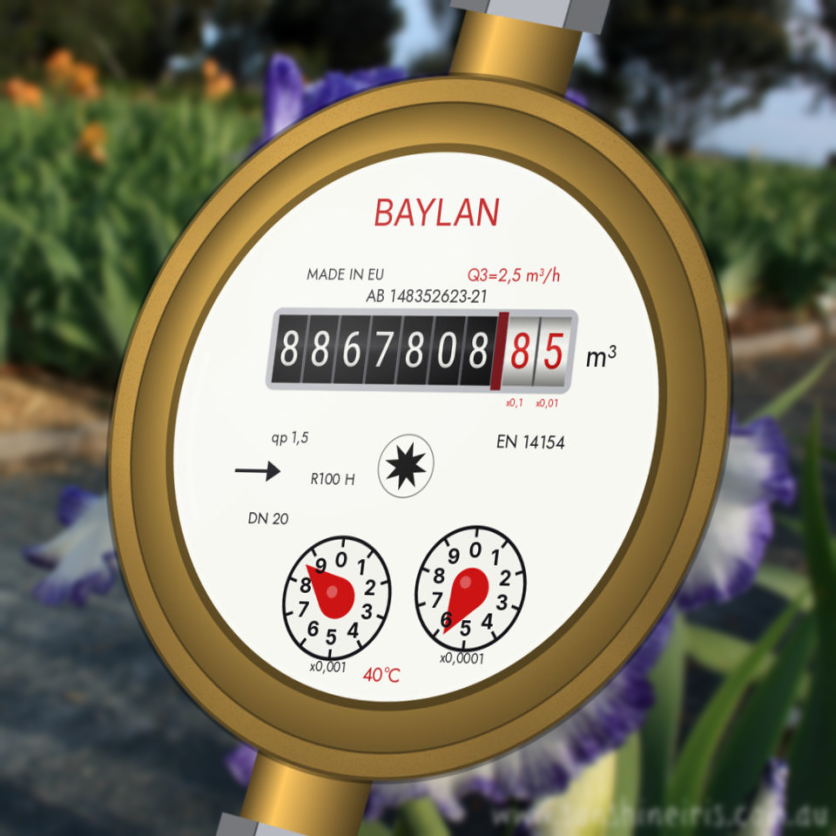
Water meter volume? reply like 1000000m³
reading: 8867808.8585m³
